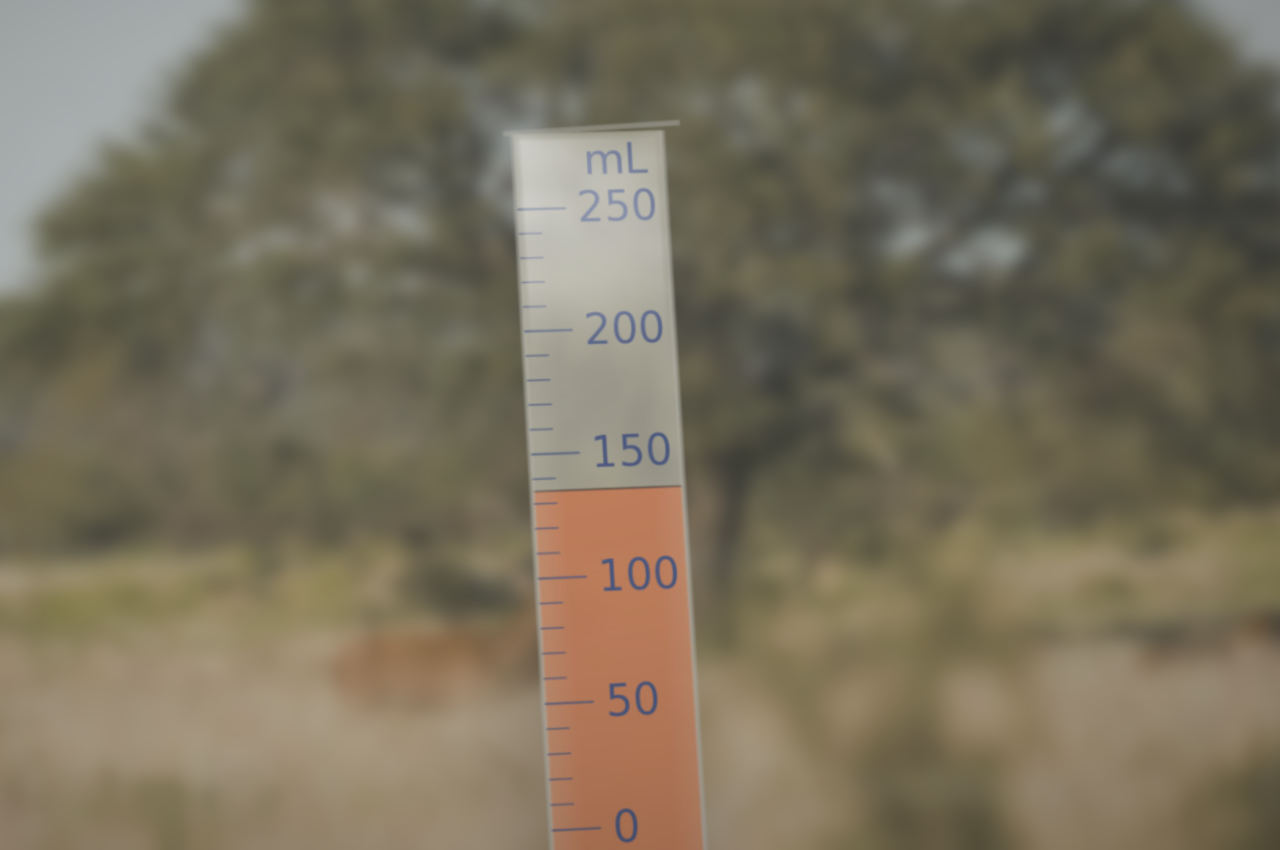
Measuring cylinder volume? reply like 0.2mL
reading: 135mL
